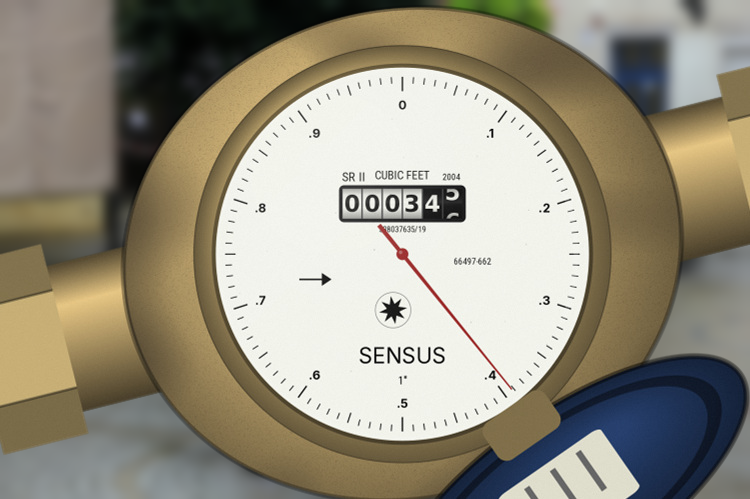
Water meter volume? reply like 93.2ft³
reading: 345.39ft³
